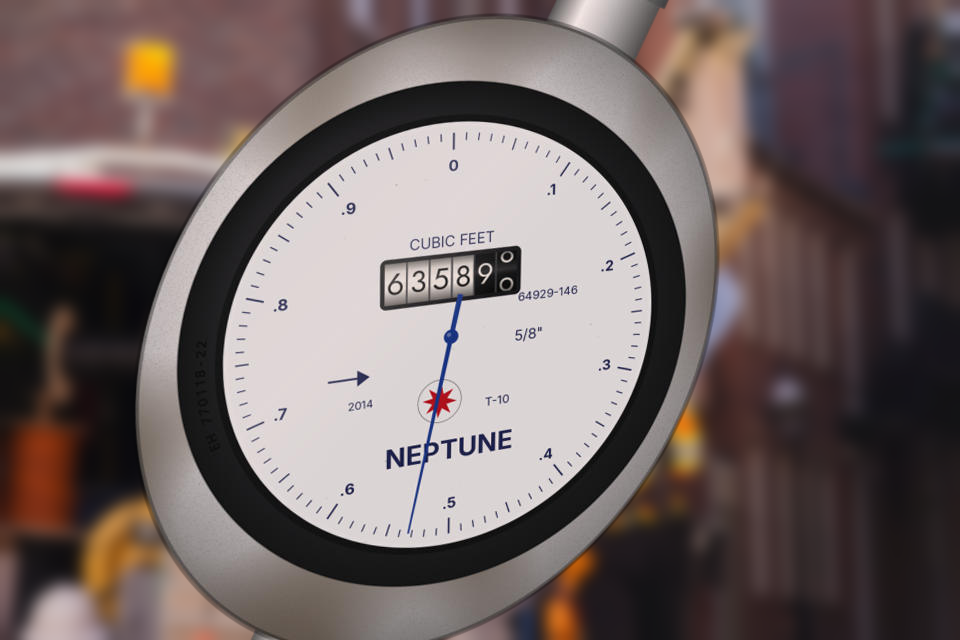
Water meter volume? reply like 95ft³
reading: 635898.53ft³
